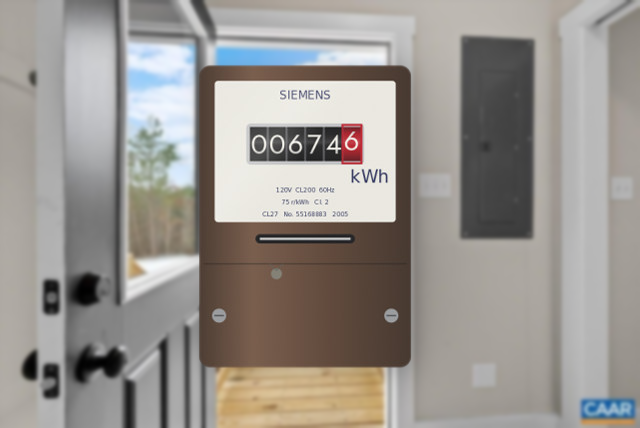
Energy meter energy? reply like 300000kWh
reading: 674.6kWh
